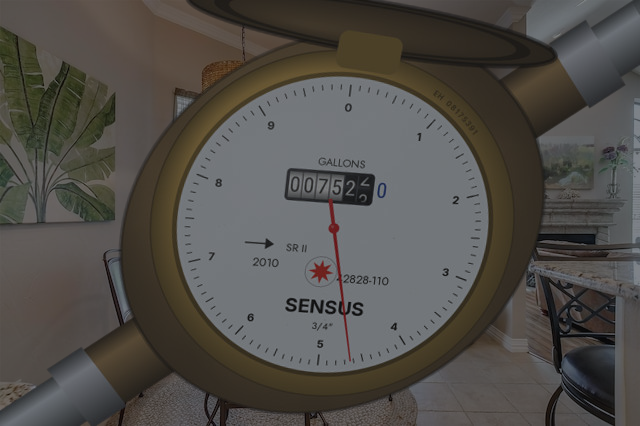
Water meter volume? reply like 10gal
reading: 75224.6gal
